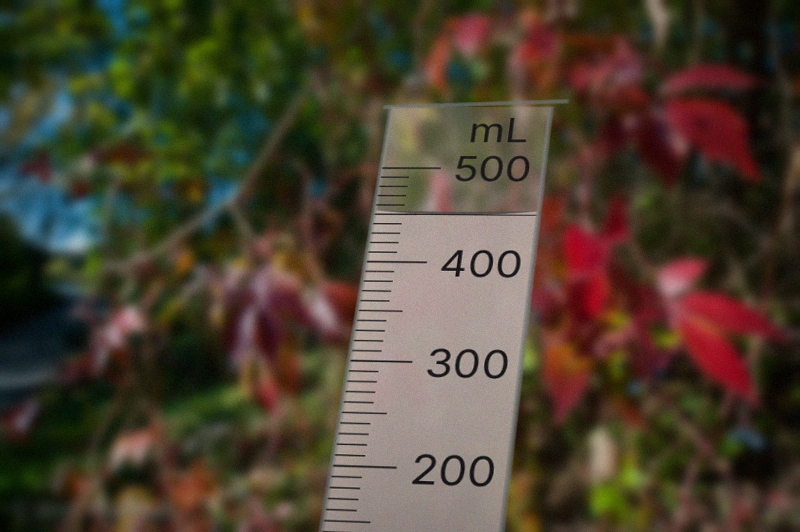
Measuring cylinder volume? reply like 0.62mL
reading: 450mL
